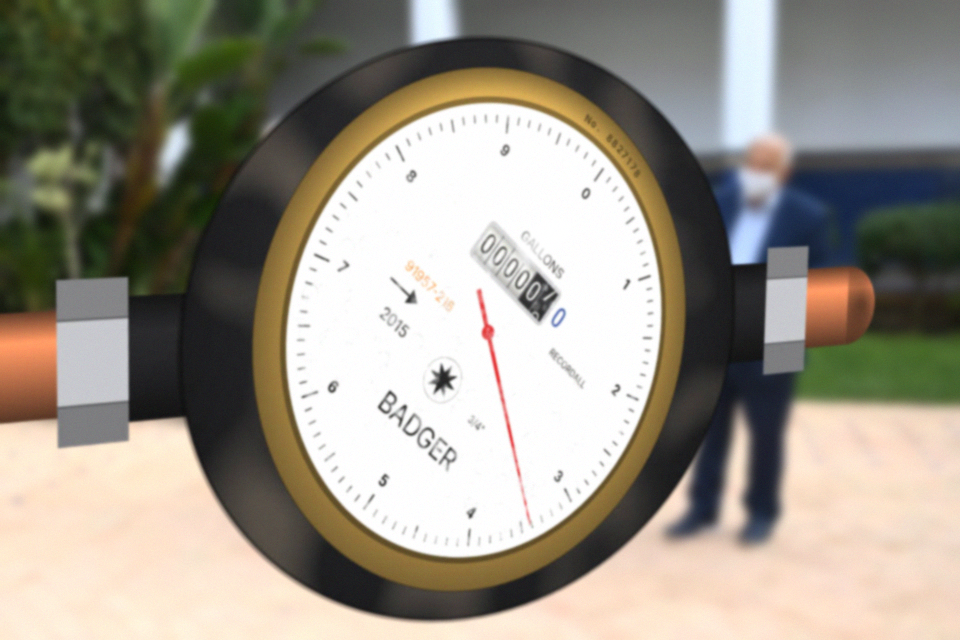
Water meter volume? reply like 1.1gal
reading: 73.4gal
